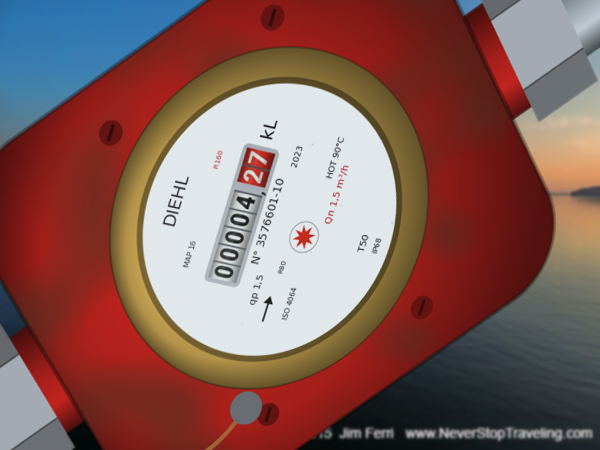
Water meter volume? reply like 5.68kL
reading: 4.27kL
